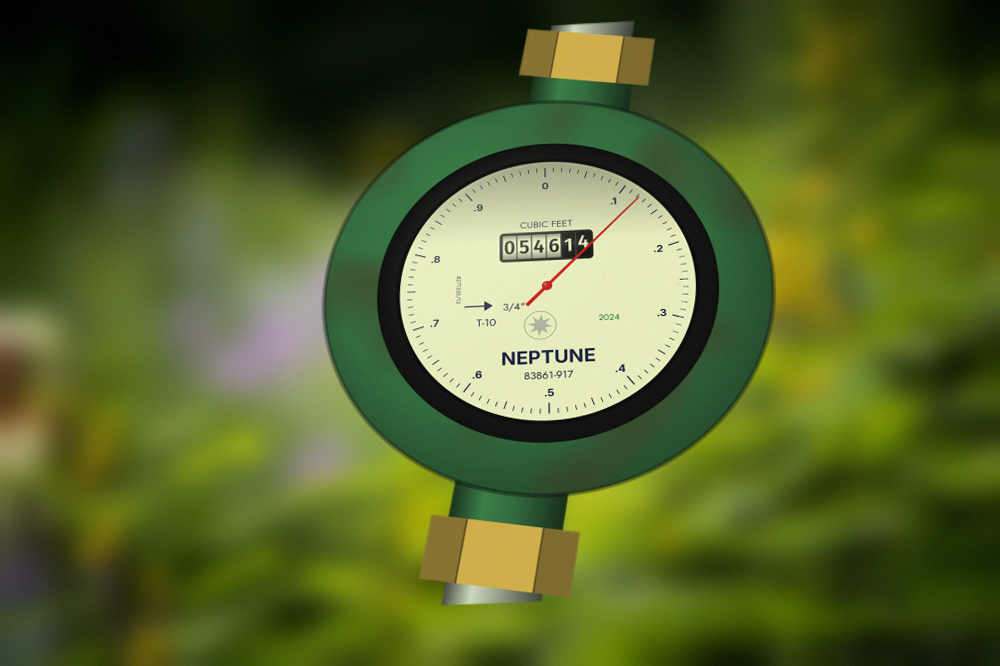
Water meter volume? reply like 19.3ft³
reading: 54614.12ft³
